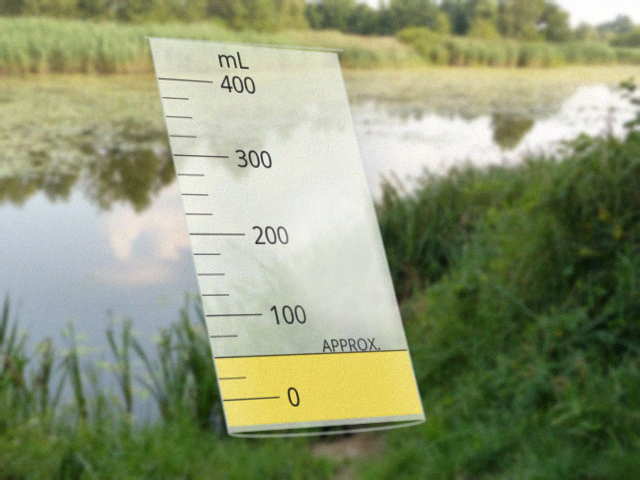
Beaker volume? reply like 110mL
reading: 50mL
